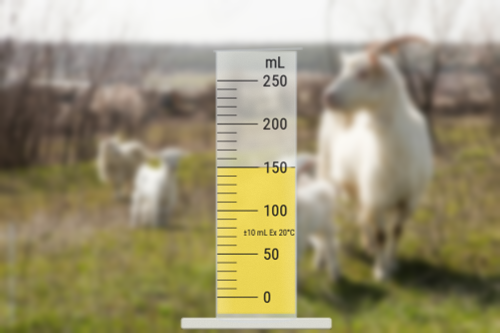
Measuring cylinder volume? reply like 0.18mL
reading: 150mL
